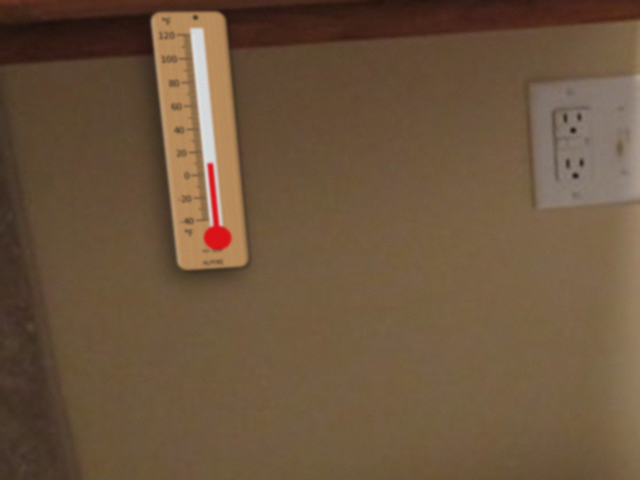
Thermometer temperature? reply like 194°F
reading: 10°F
